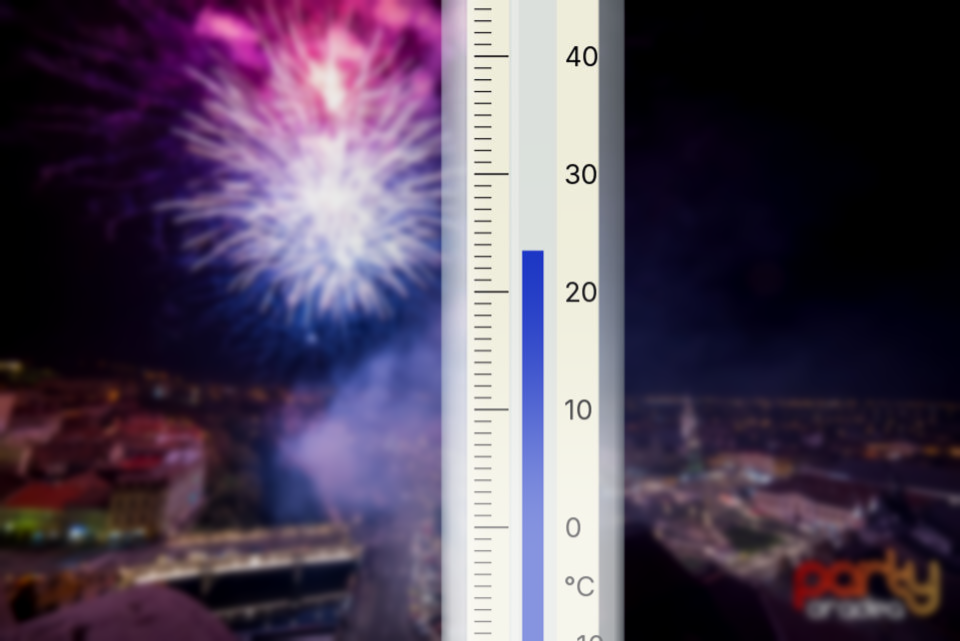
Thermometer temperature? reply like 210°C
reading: 23.5°C
